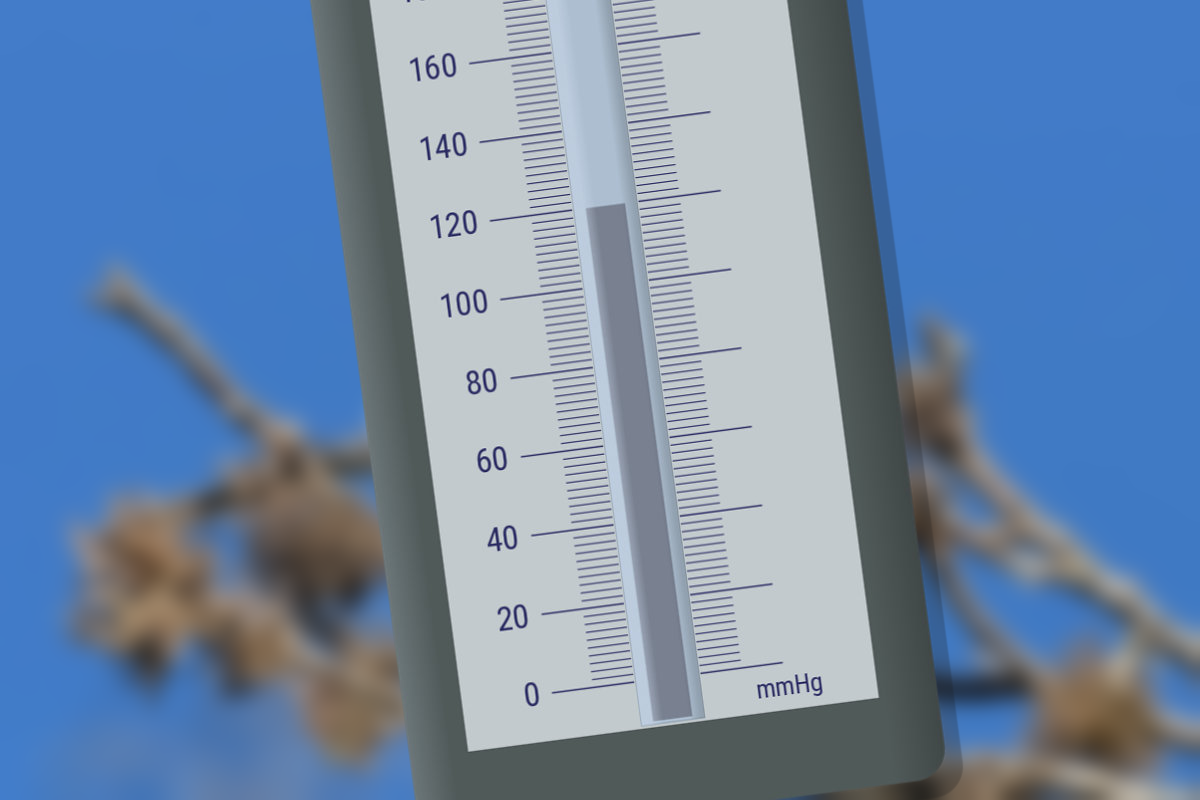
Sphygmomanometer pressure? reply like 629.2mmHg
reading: 120mmHg
